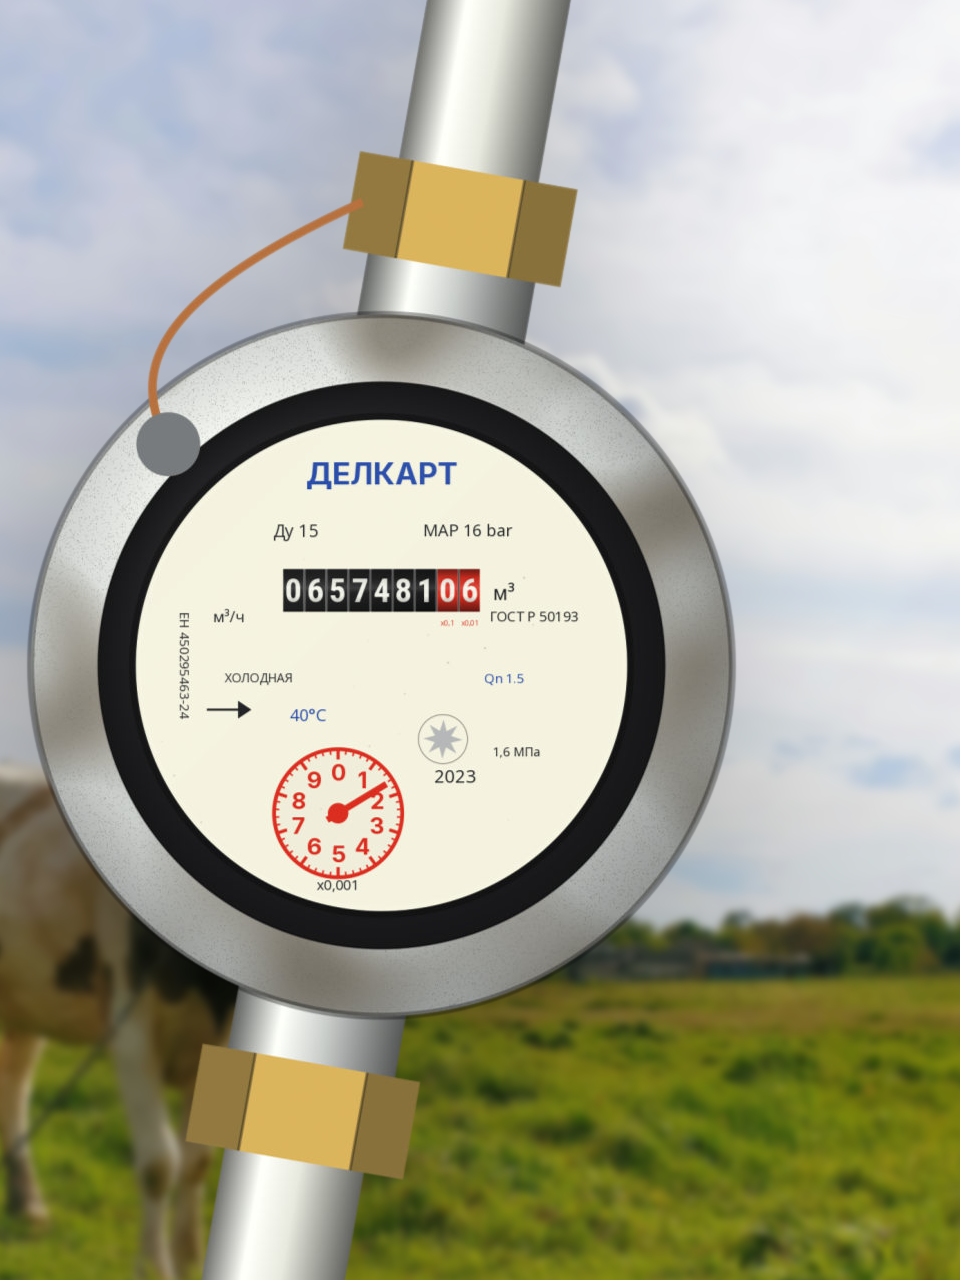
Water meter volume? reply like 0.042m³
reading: 657481.061m³
